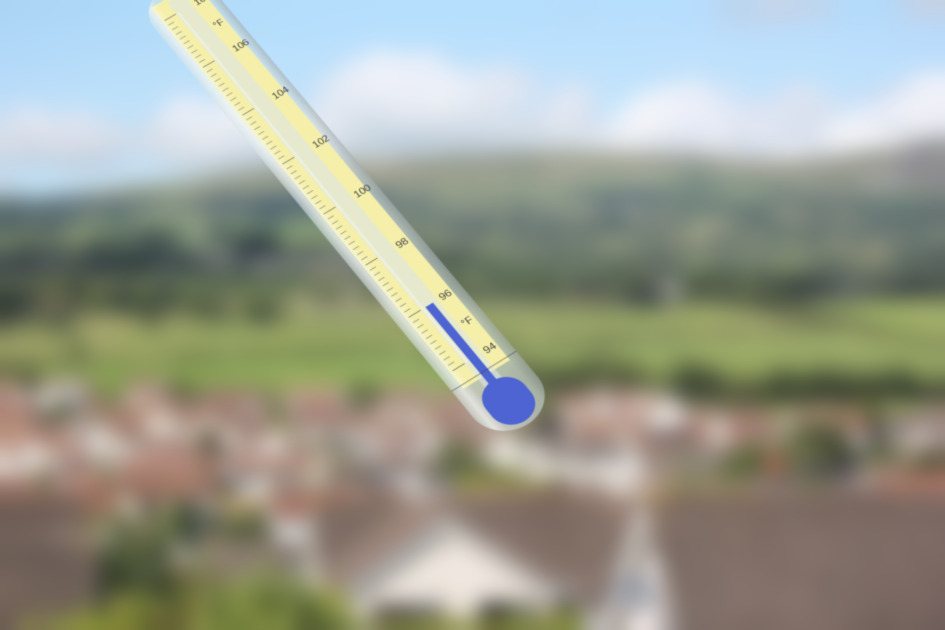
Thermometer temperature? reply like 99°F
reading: 96°F
